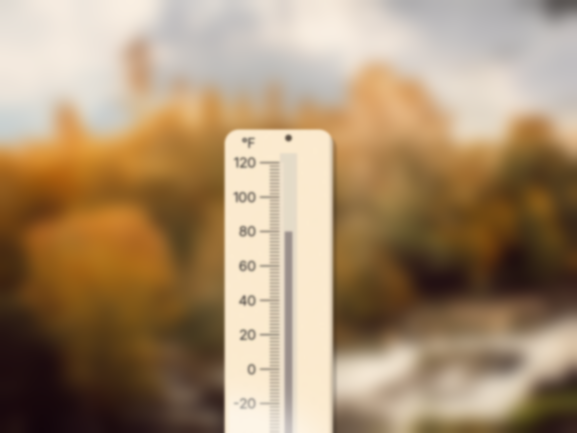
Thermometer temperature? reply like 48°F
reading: 80°F
